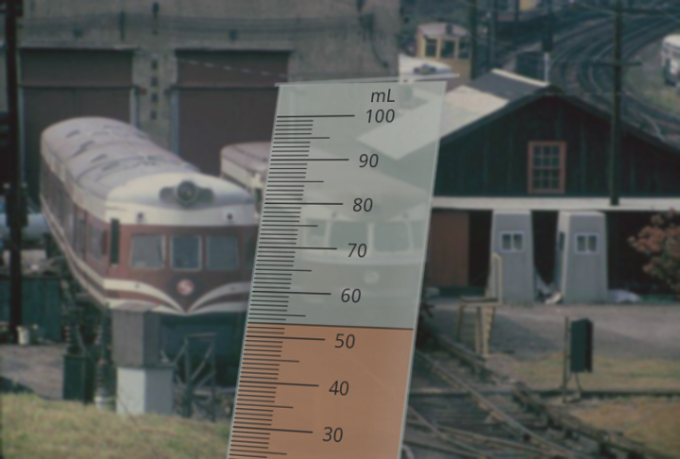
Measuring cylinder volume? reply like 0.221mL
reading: 53mL
